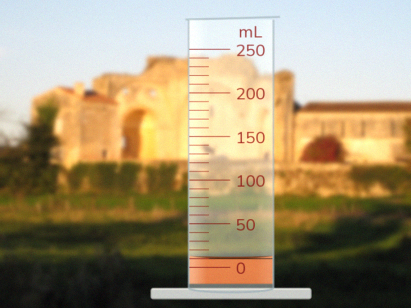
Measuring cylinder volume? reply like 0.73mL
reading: 10mL
